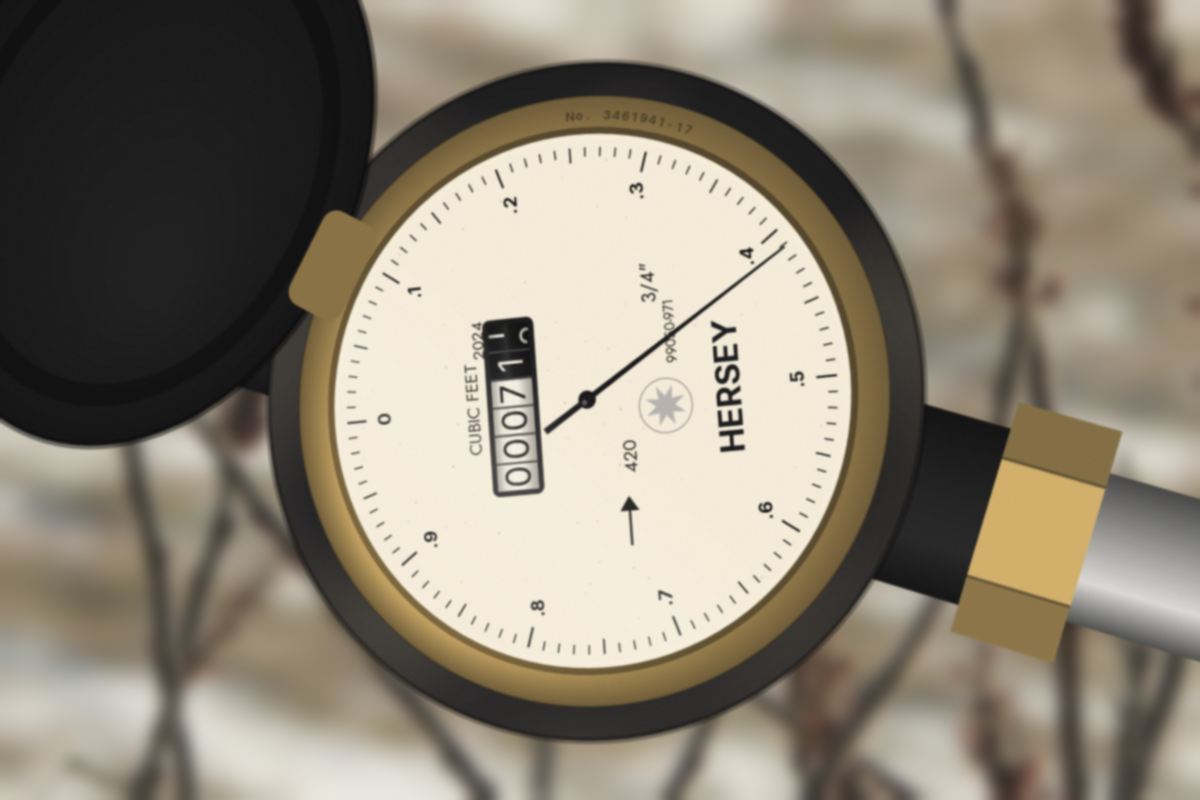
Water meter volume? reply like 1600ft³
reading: 711.41ft³
